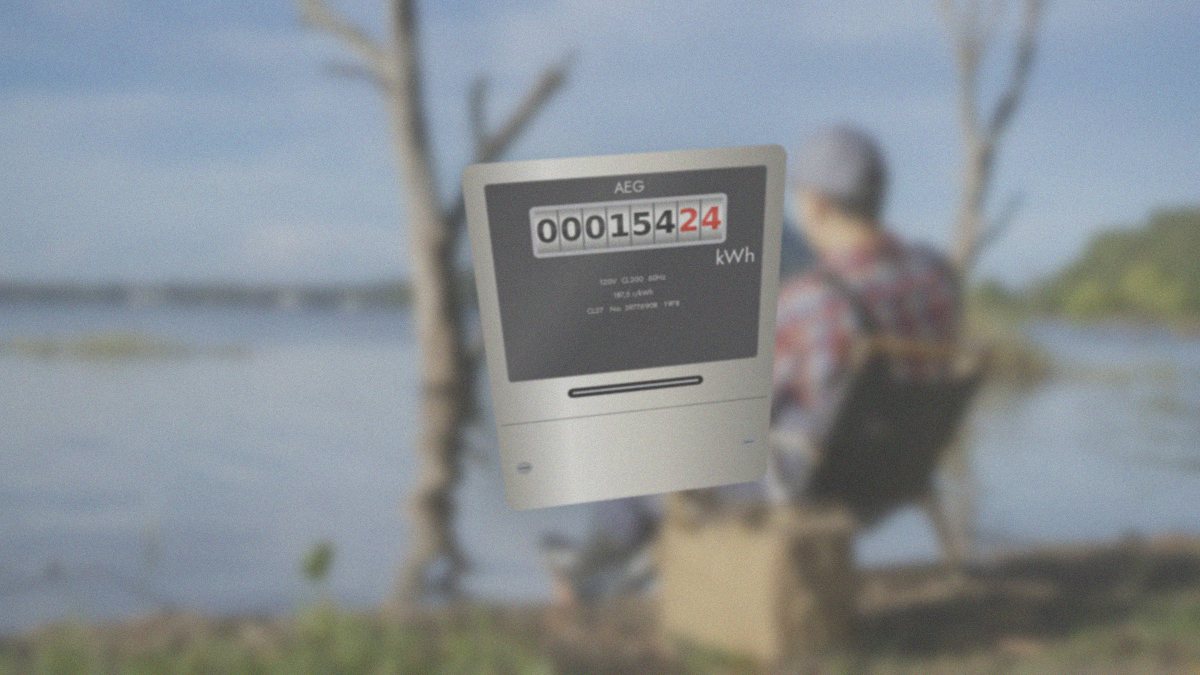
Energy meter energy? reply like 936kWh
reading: 154.24kWh
